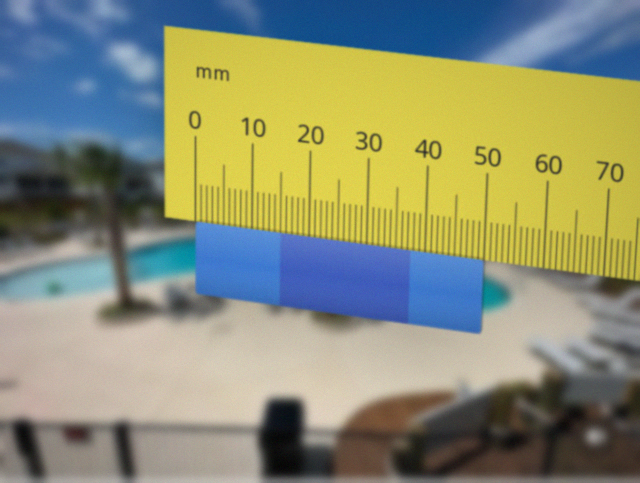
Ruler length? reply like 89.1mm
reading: 50mm
